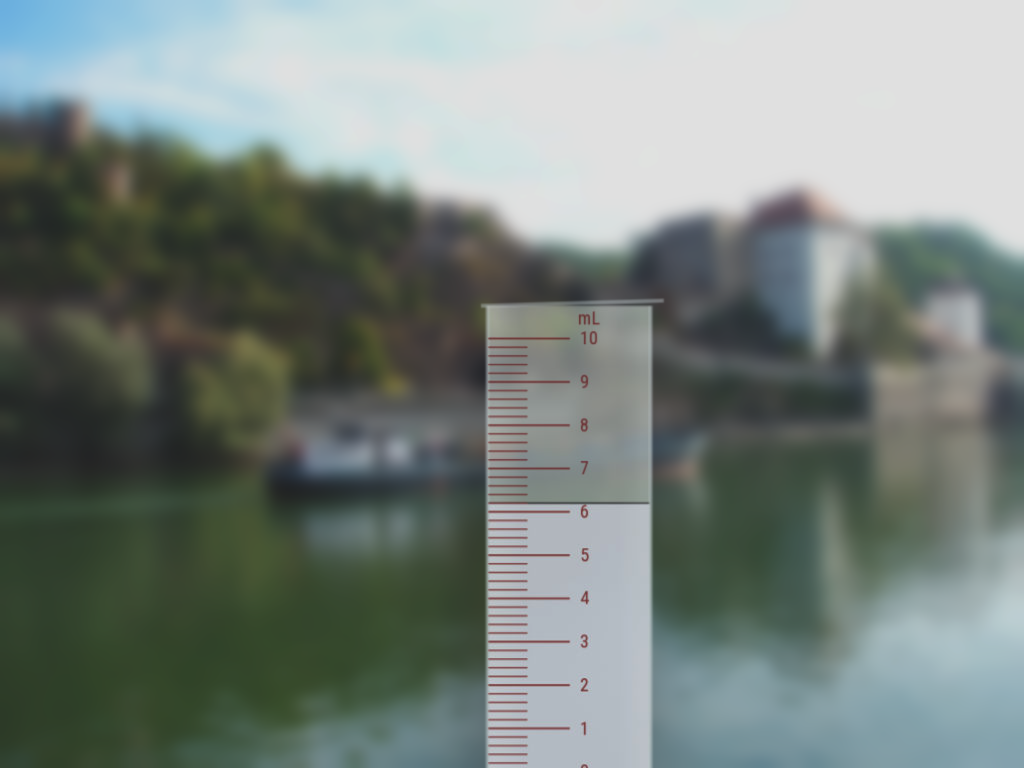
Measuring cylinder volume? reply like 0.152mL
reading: 6.2mL
